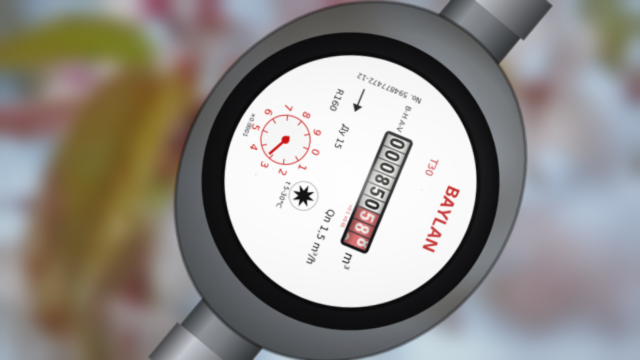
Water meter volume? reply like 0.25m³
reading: 850.5883m³
